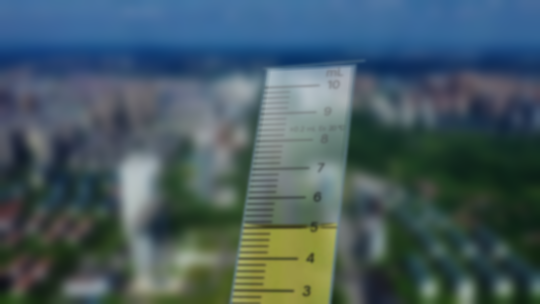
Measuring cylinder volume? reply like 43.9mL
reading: 5mL
